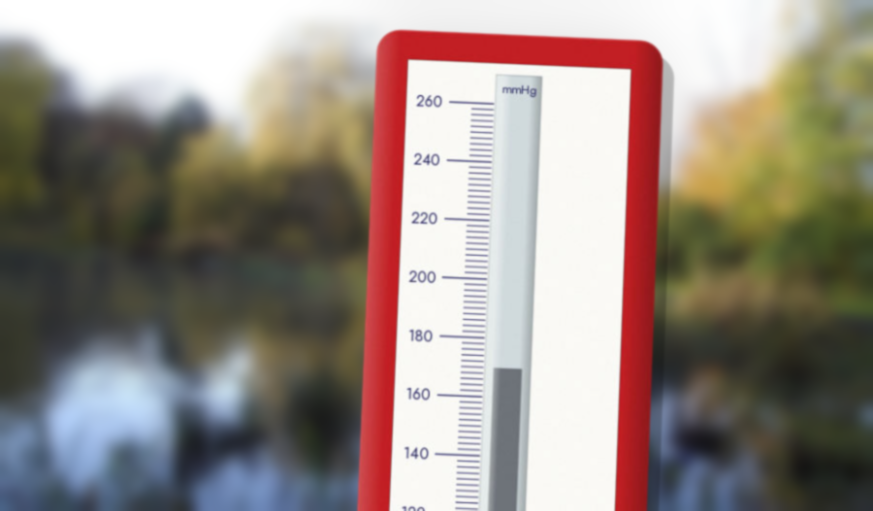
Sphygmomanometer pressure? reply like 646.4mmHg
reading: 170mmHg
